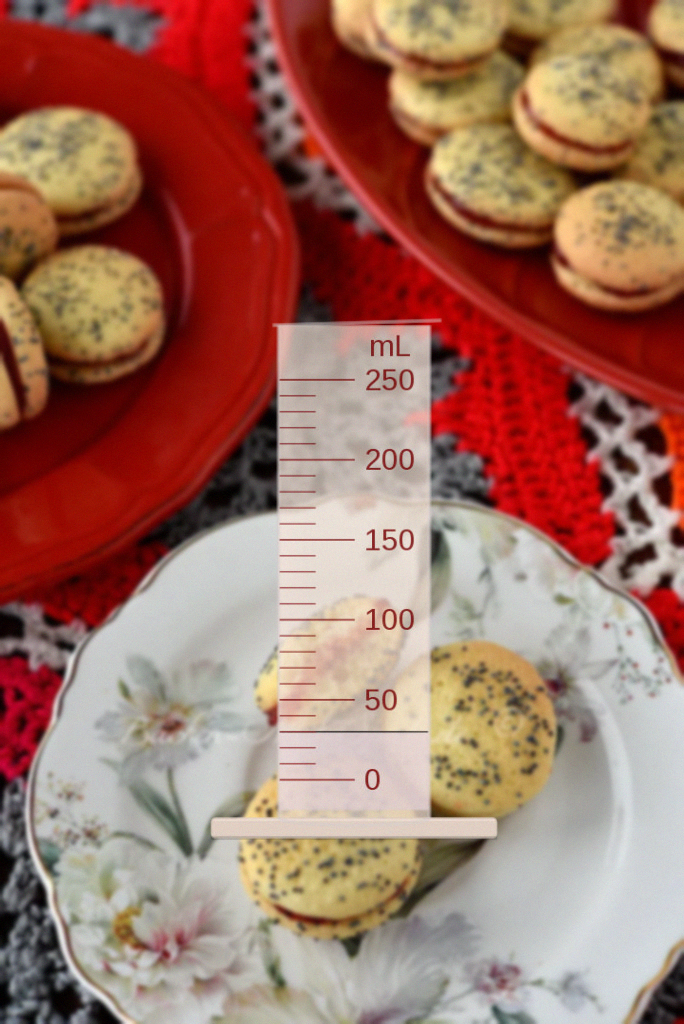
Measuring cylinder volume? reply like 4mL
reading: 30mL
